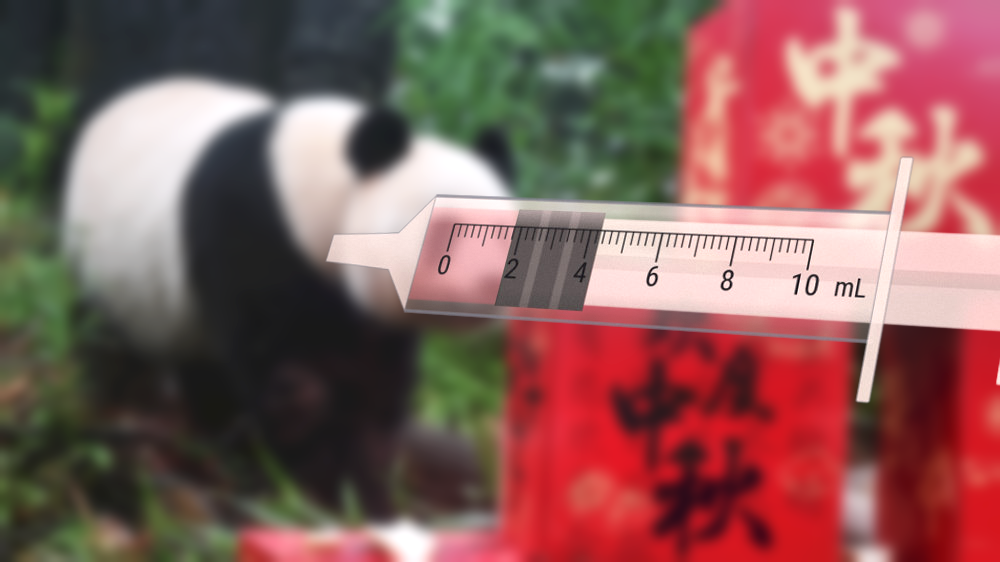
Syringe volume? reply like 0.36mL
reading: 1.8mL
